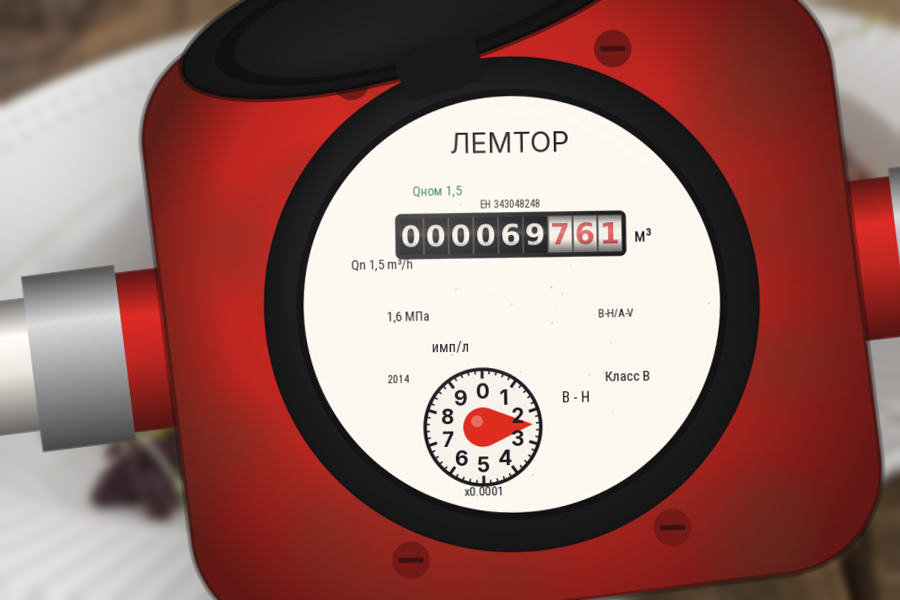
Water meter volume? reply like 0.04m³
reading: 69.7612m³
